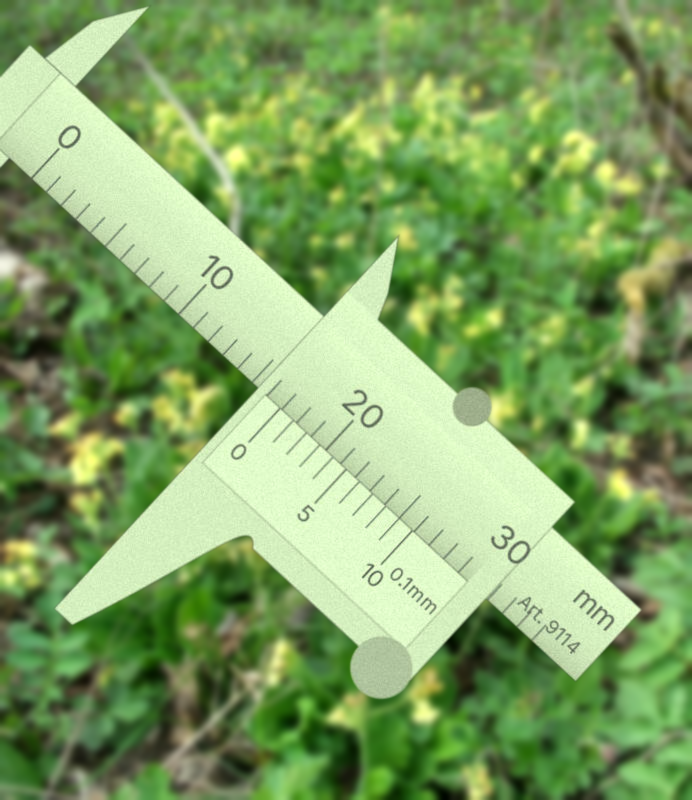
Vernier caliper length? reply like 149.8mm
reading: 16.9mm
